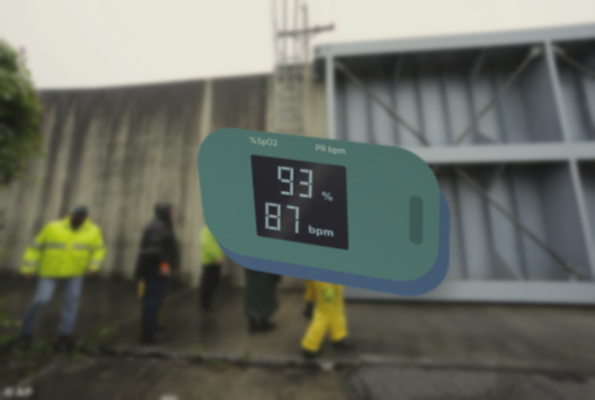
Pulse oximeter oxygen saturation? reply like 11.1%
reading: 93%
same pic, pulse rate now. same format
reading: 87bpm
